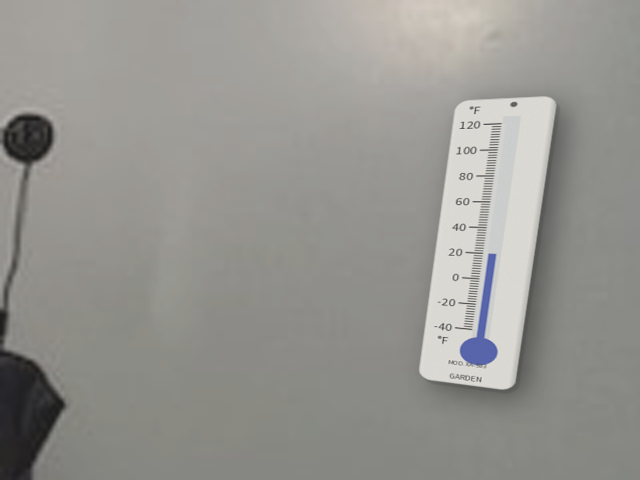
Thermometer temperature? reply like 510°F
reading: 20°F
